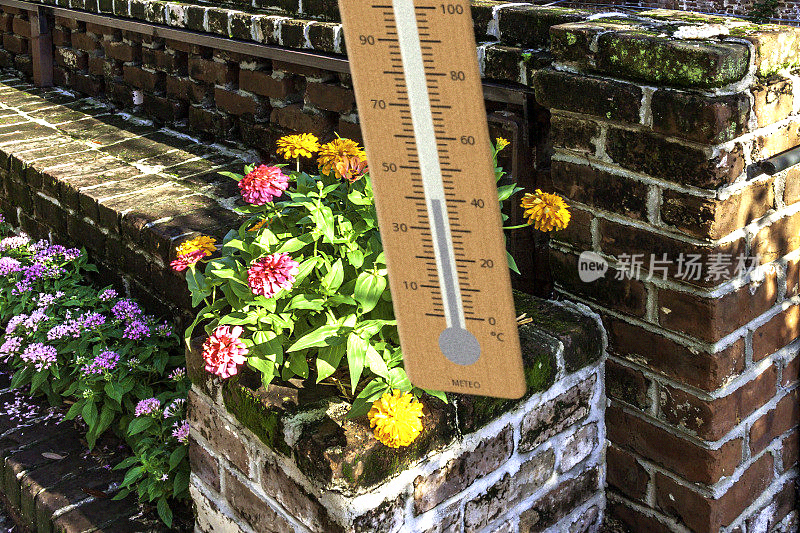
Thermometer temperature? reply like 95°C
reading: 40°C
